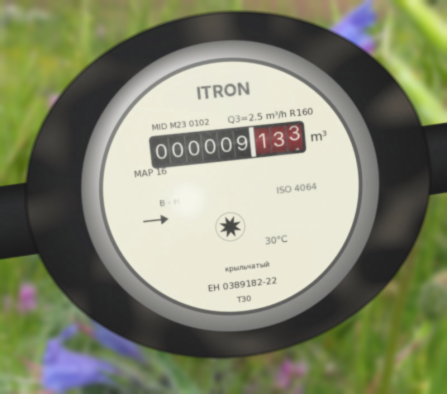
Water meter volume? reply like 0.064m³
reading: 9.133m³
